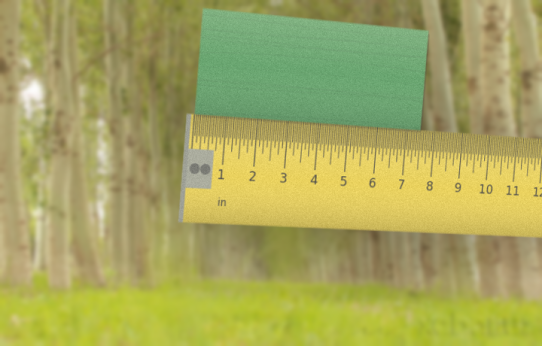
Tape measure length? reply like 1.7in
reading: 7.5in
